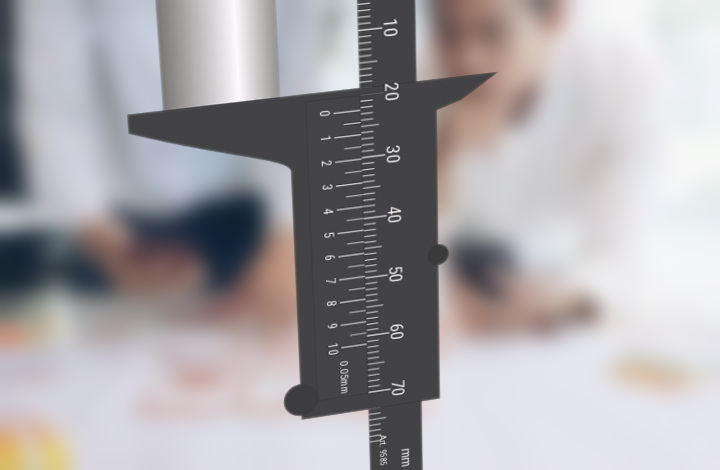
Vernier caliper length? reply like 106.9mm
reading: 22.4mm
